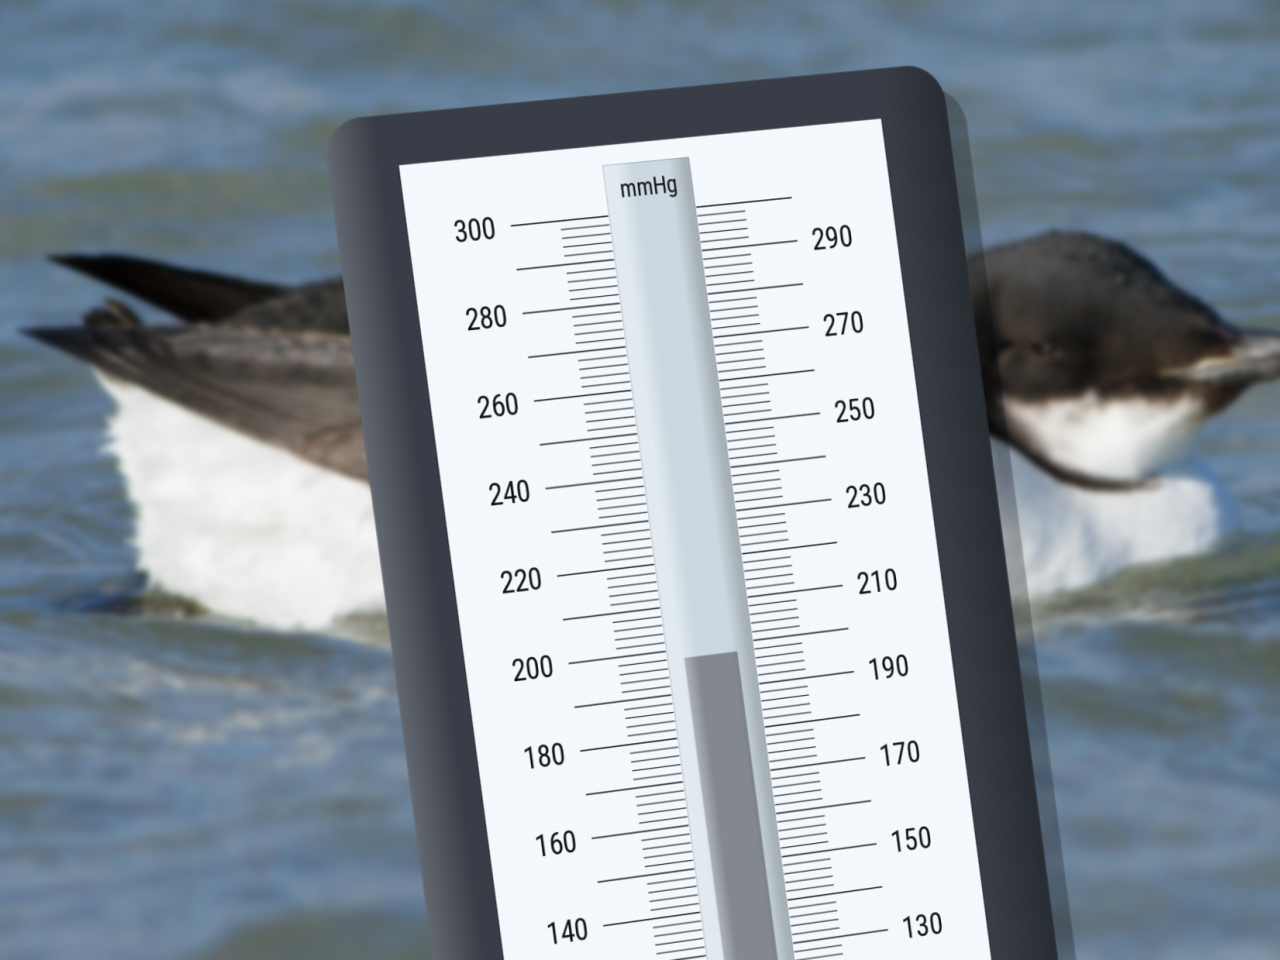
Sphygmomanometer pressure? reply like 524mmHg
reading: 198mmHg
